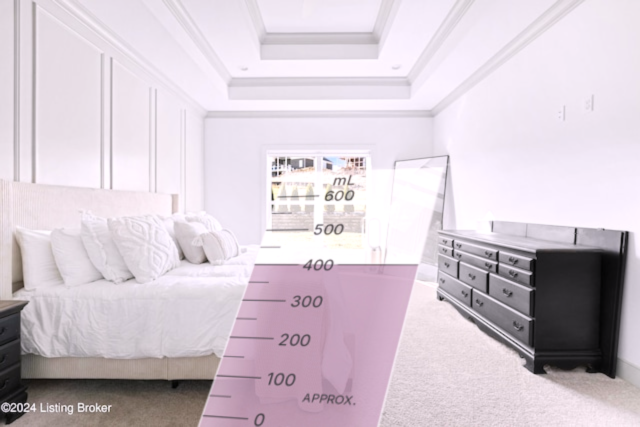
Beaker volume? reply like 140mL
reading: 400mL
